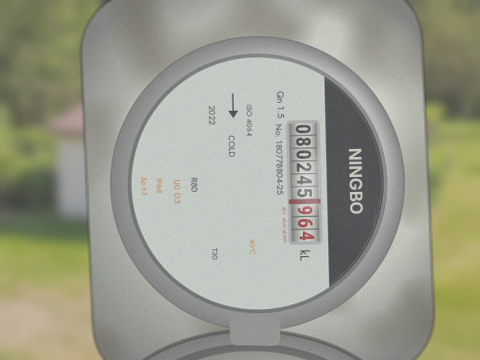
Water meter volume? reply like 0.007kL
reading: 80245.964kL
